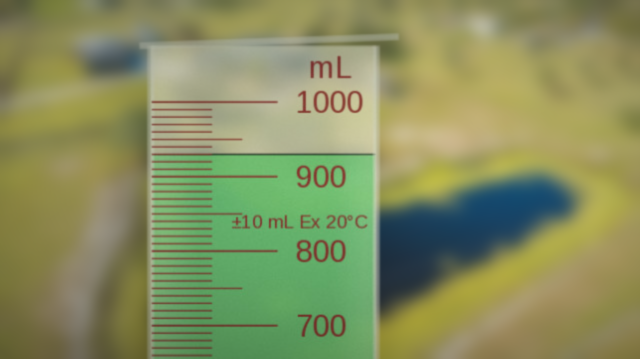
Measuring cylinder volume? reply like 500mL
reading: 930mL
